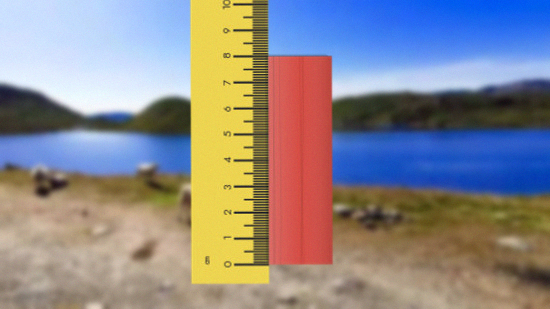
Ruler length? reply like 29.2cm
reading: 8cm
